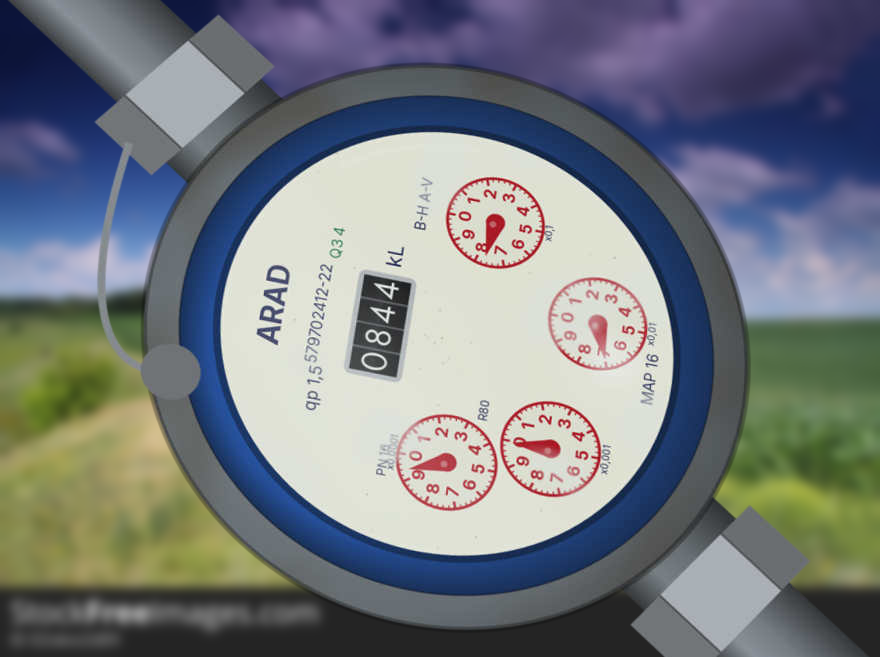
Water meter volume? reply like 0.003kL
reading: 844.7699kL
